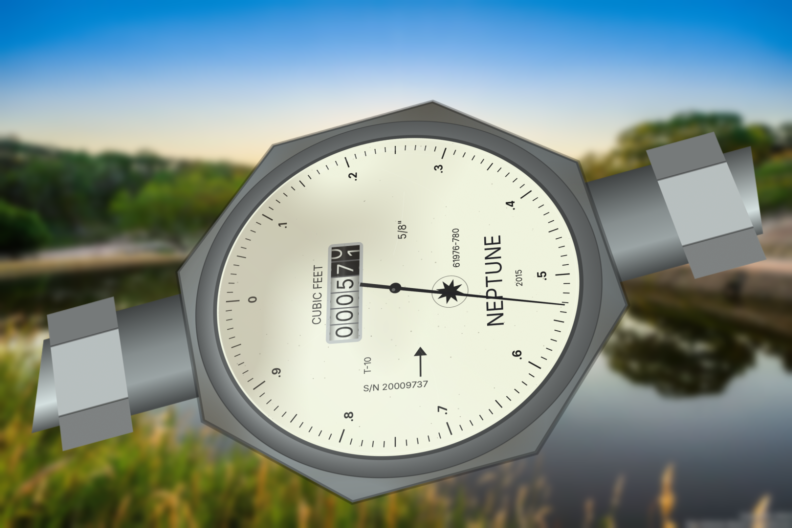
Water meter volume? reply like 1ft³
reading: 570.53ft³
